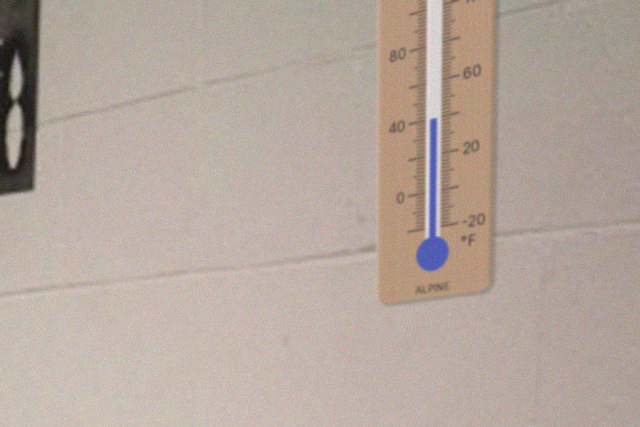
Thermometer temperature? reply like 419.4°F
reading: 40°F
